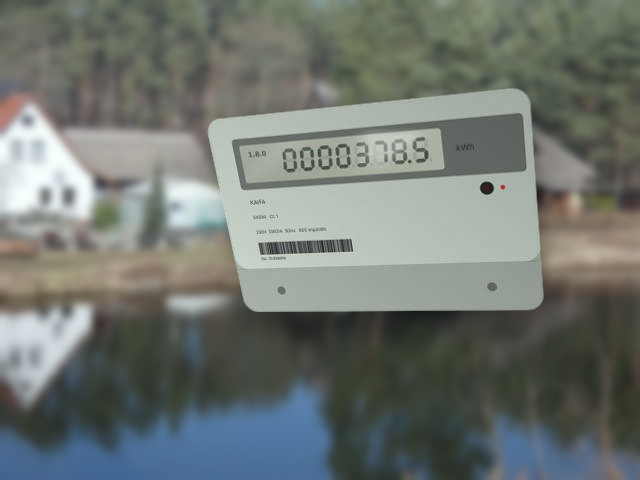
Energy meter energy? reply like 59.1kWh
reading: 378.5kWh
